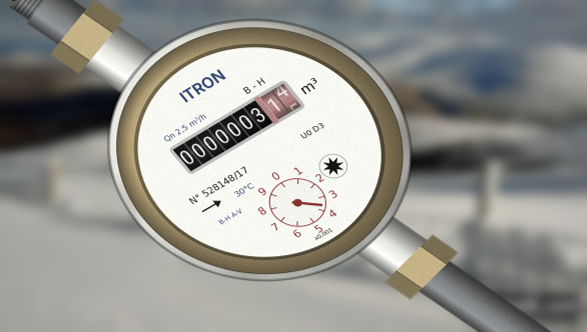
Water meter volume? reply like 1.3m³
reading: 3.143m³
